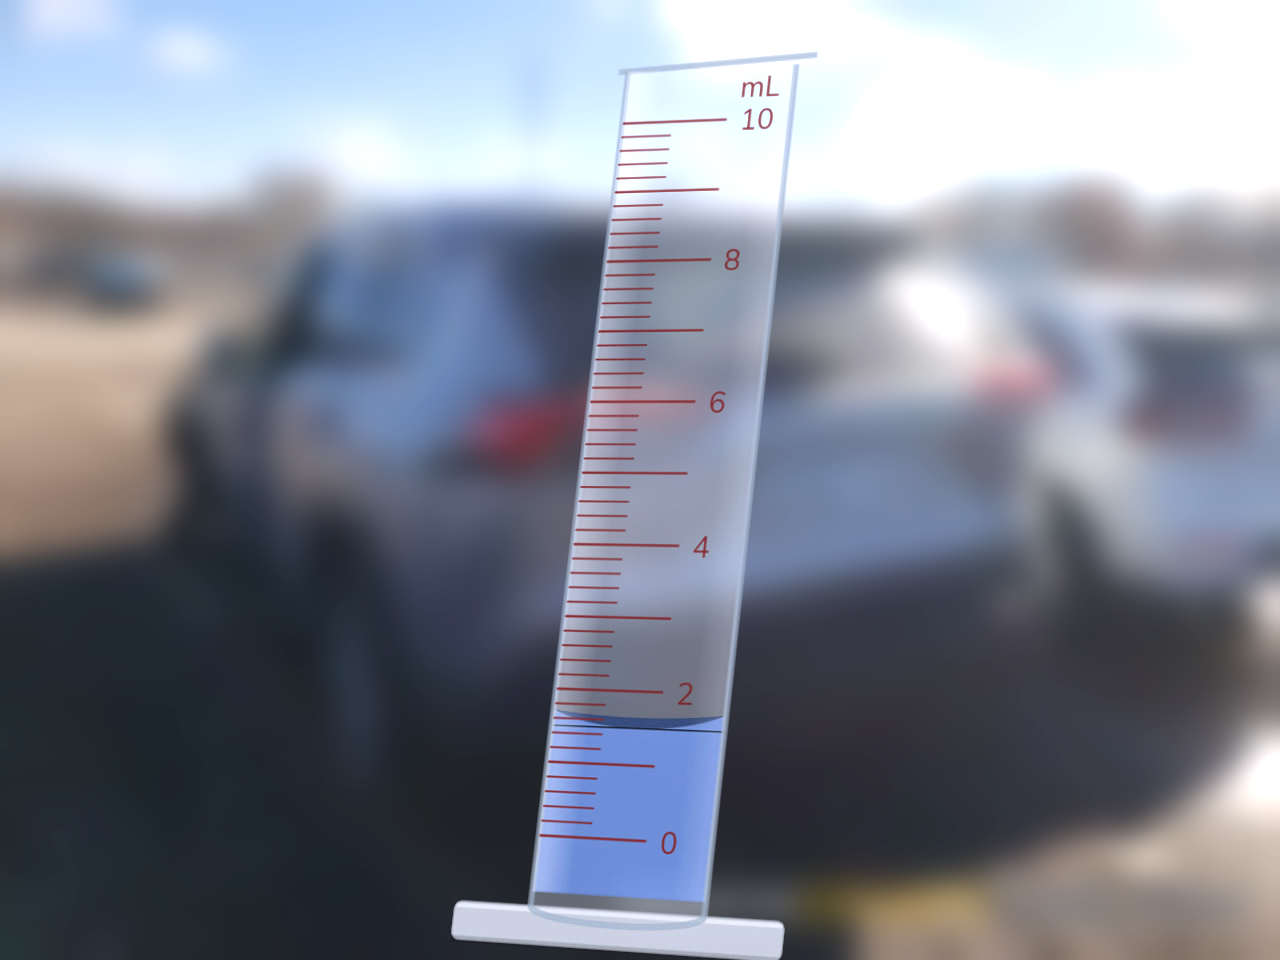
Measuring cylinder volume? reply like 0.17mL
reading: 1.5mL
